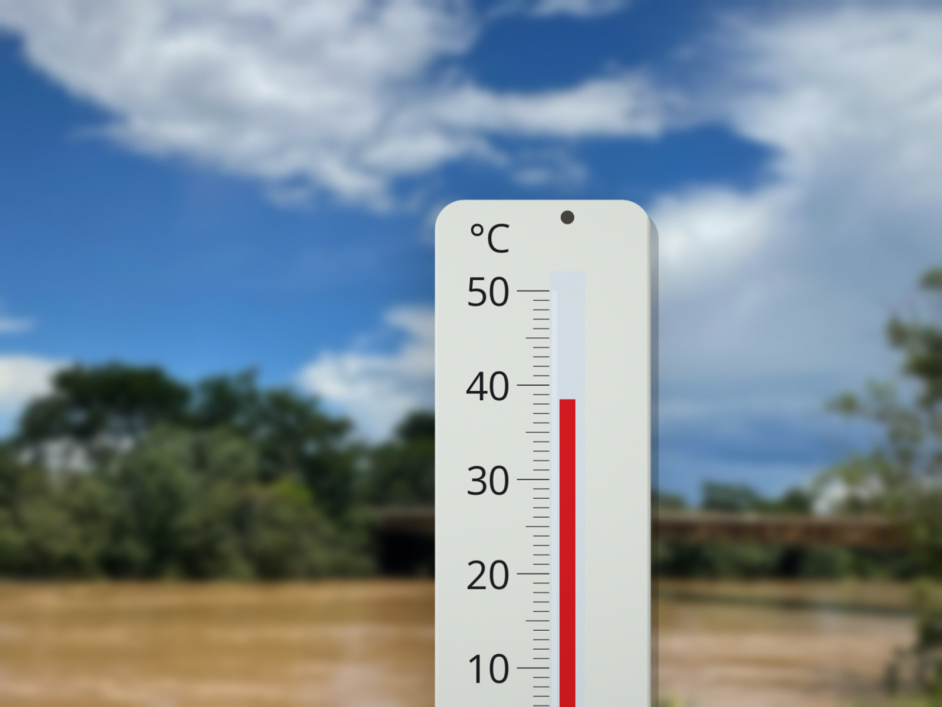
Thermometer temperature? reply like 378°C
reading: 38.5°C
